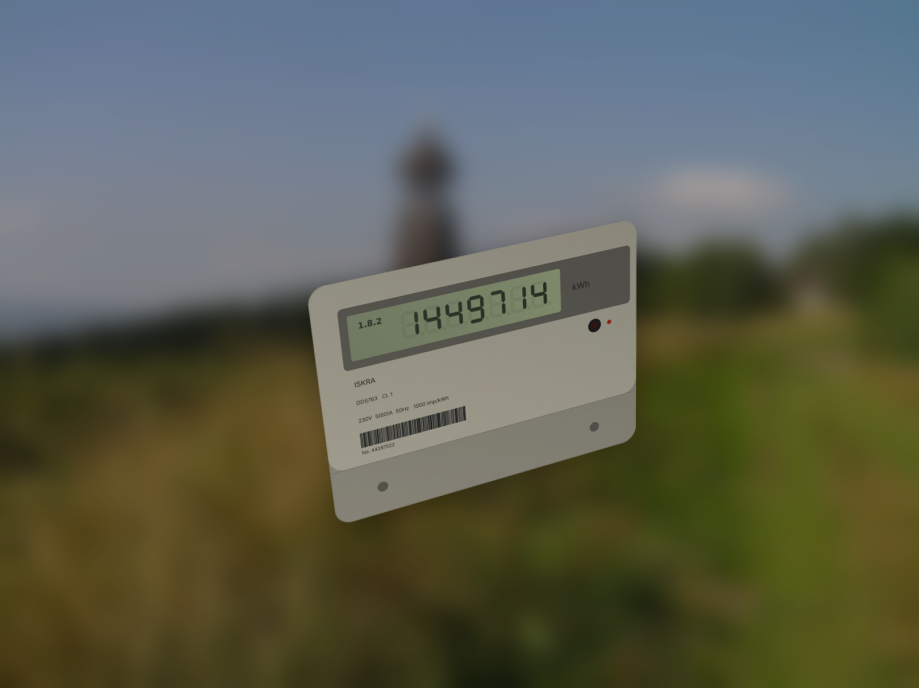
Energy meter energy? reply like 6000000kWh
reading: 1449714kWh
